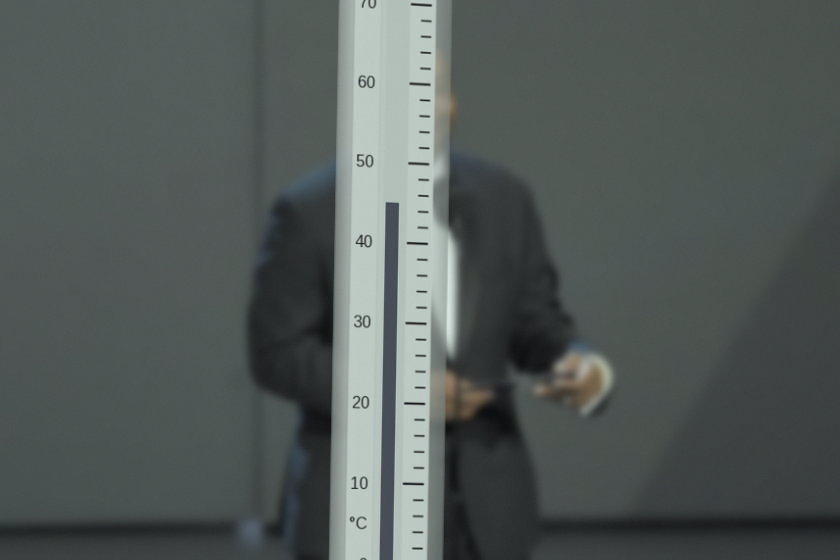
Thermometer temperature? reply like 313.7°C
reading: 45°C
